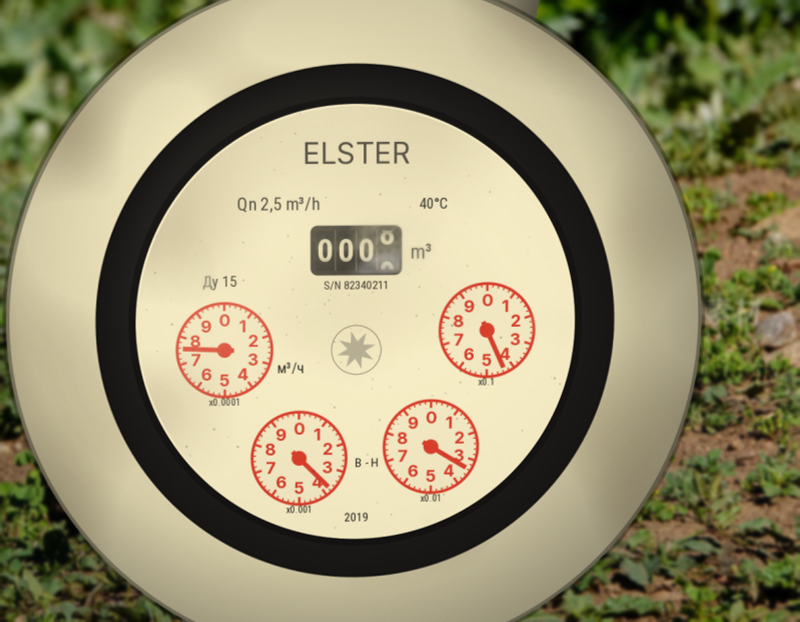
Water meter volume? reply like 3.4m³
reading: 8.4337m³
